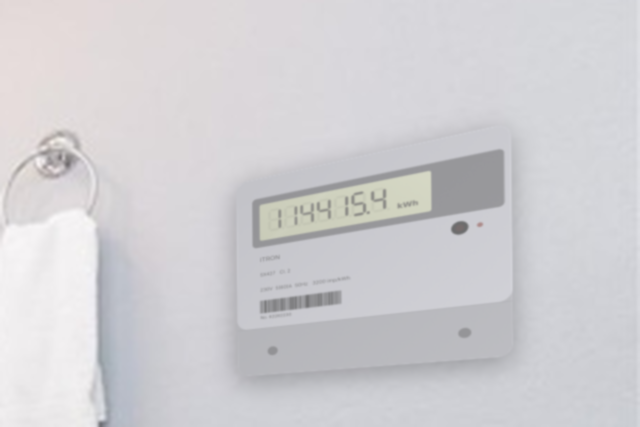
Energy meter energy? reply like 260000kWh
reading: 114415.4kWh
